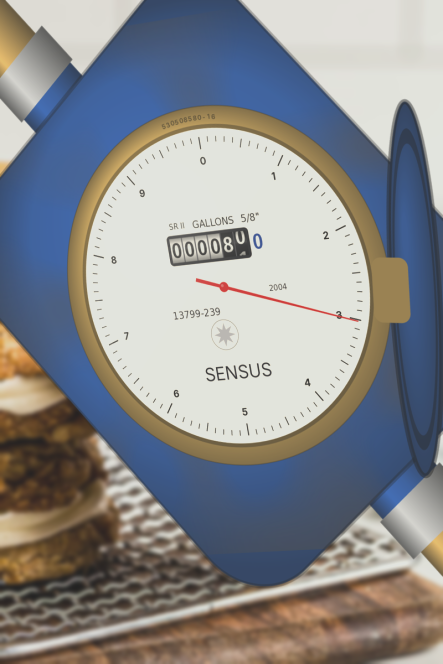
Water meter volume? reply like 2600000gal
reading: 803.0gal
